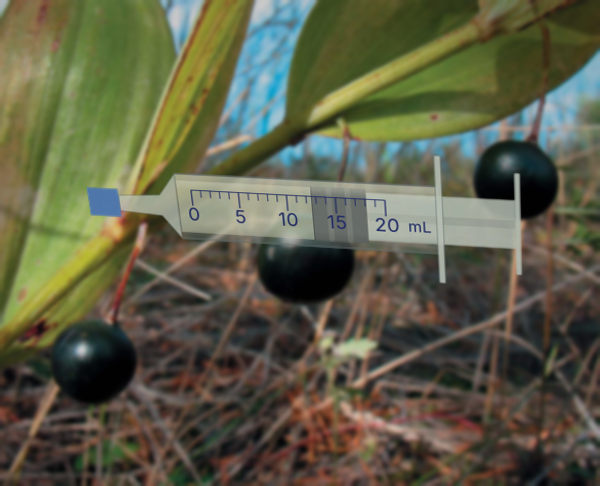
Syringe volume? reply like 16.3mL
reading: 12.5mL
